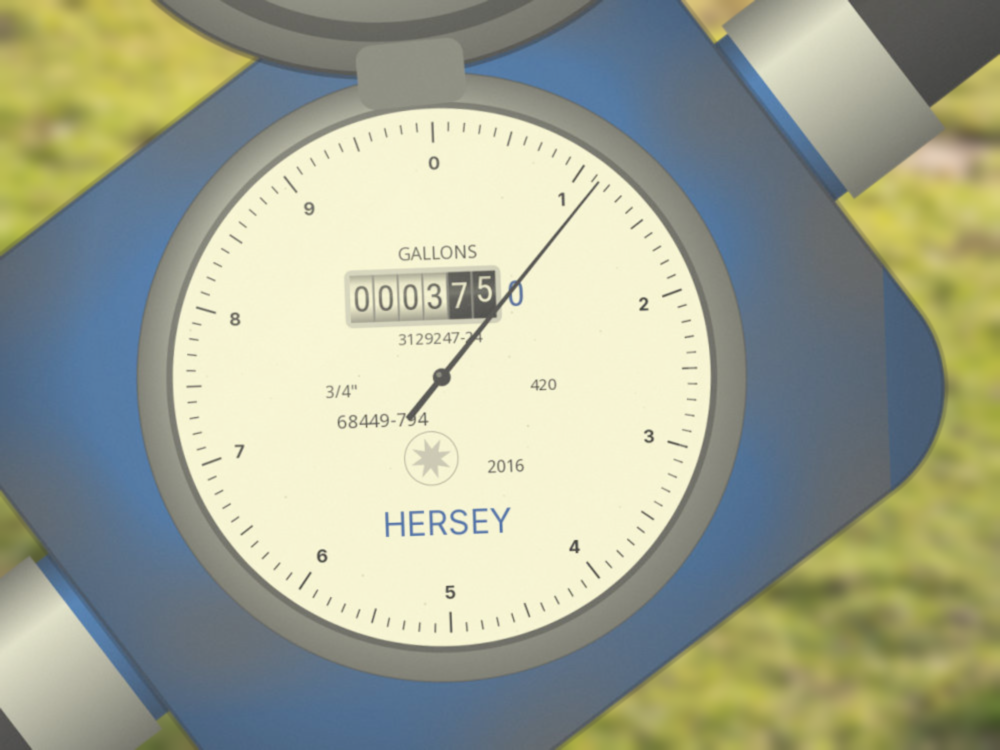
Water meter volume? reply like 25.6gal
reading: 3751.1gal
